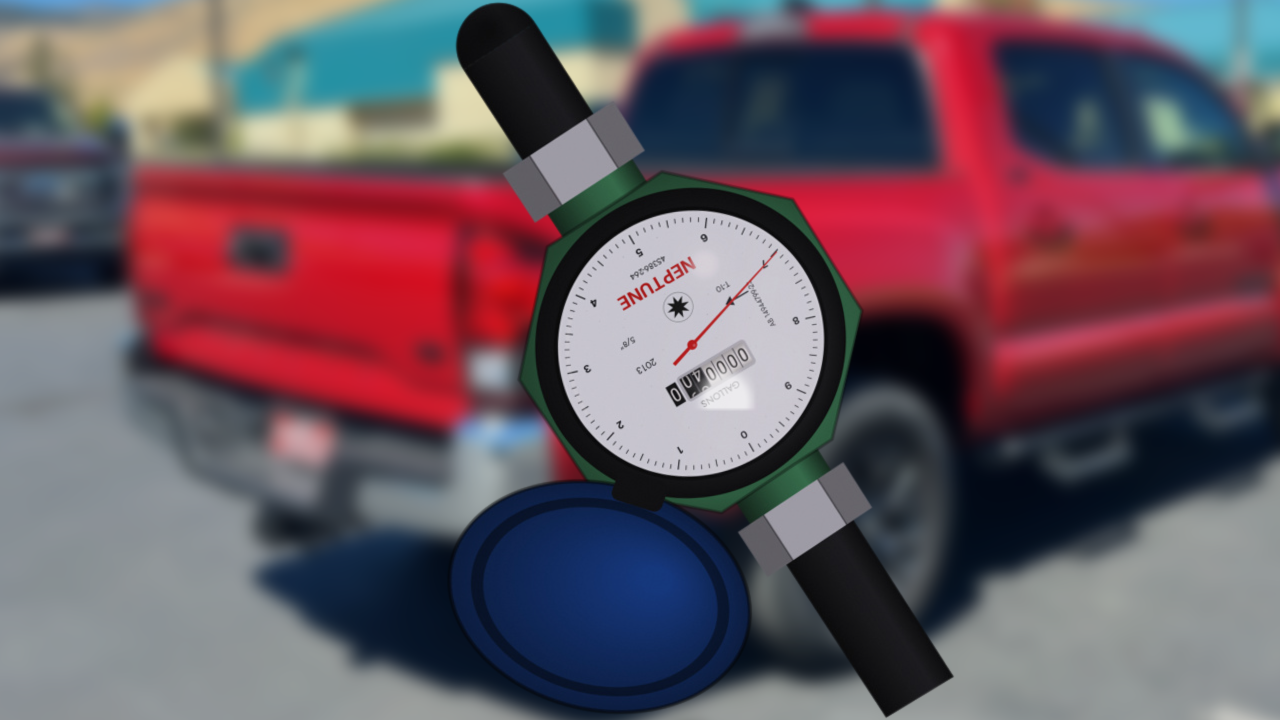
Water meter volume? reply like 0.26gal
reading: 397.0gal
